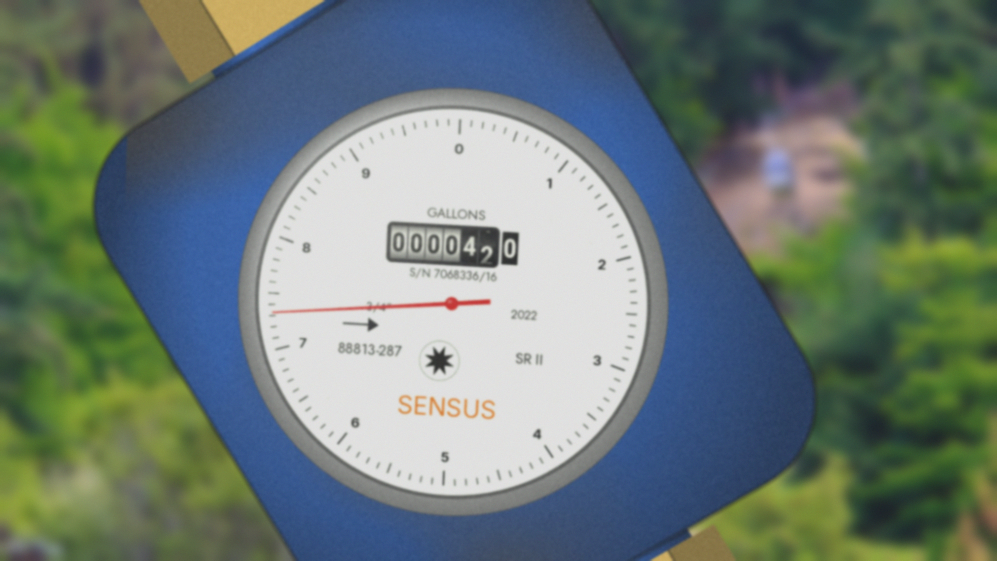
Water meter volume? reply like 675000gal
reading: 417.3gal
